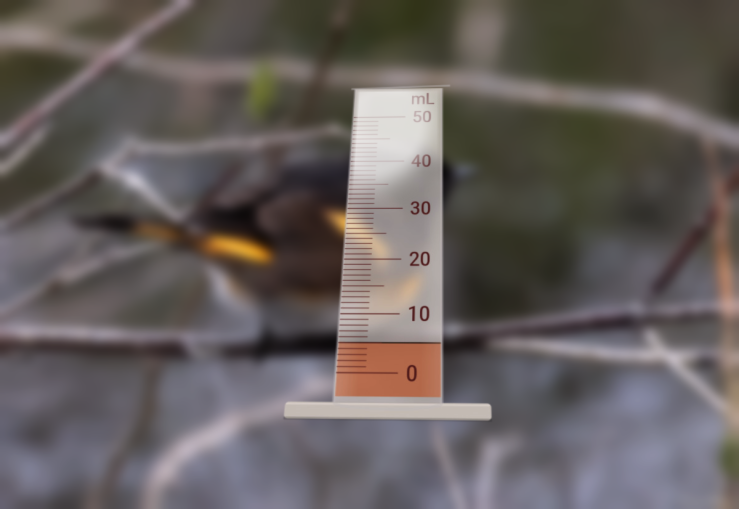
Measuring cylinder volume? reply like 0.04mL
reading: 5mL
